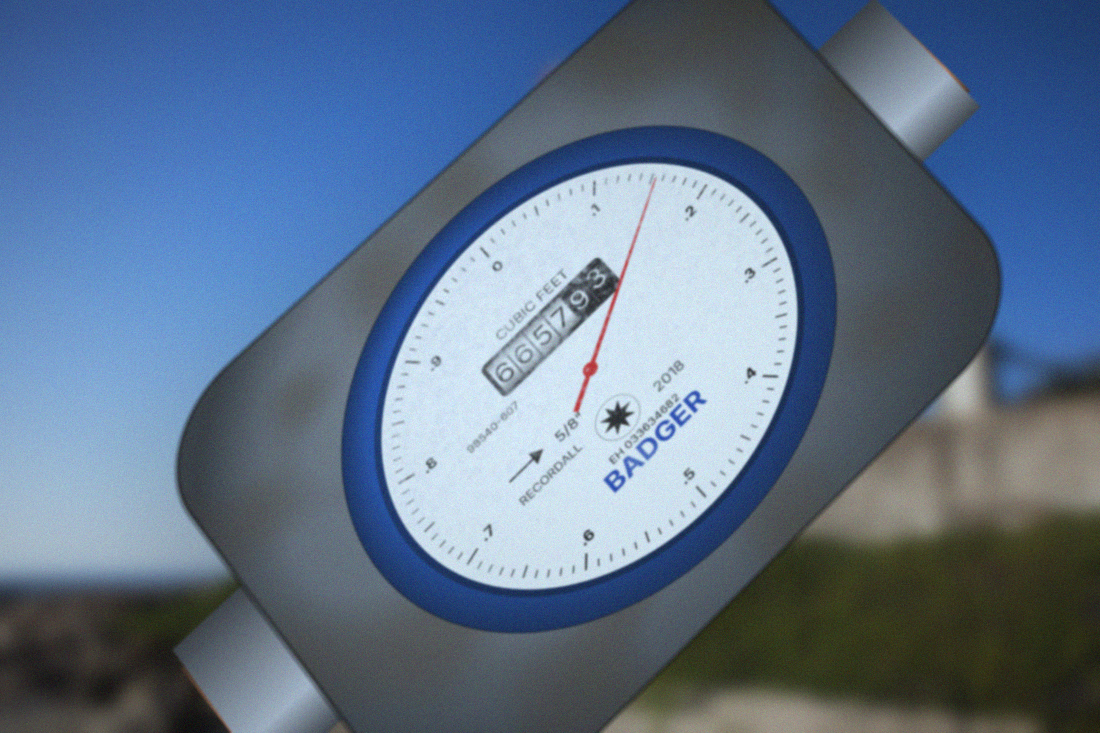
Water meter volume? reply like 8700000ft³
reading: 665793.15ft³
